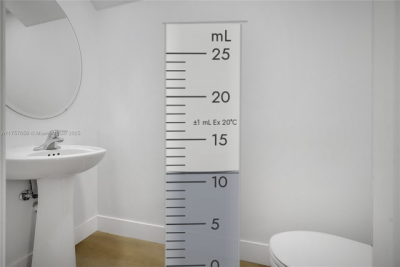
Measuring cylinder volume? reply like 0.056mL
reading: 11mL
